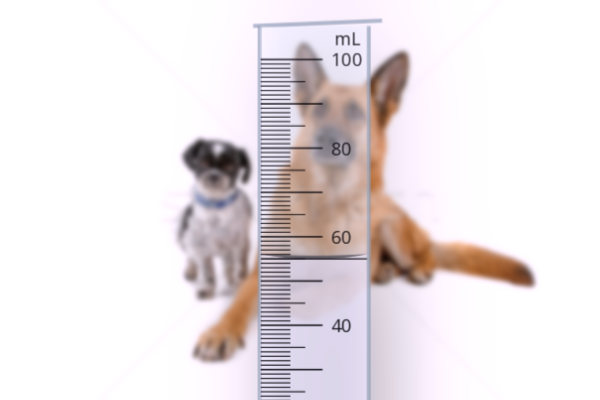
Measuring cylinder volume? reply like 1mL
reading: 55mL
